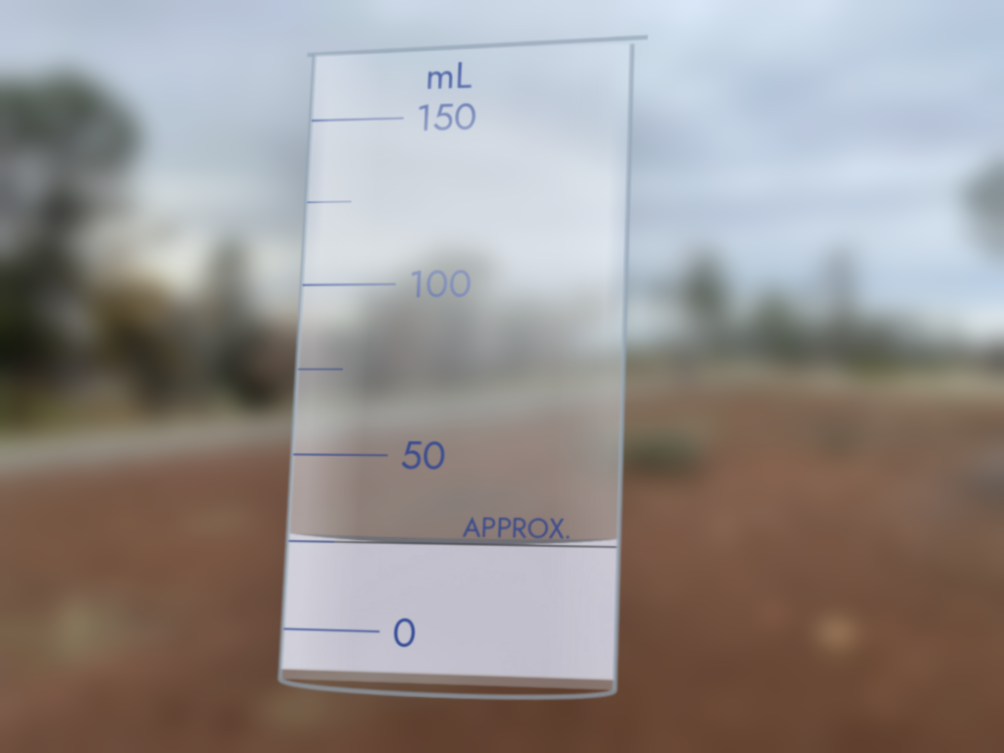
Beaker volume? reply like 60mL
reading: 25mL
